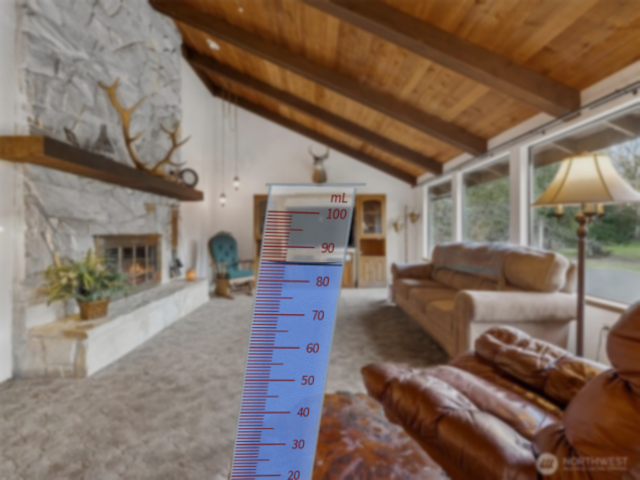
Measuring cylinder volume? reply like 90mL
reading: 85mL
